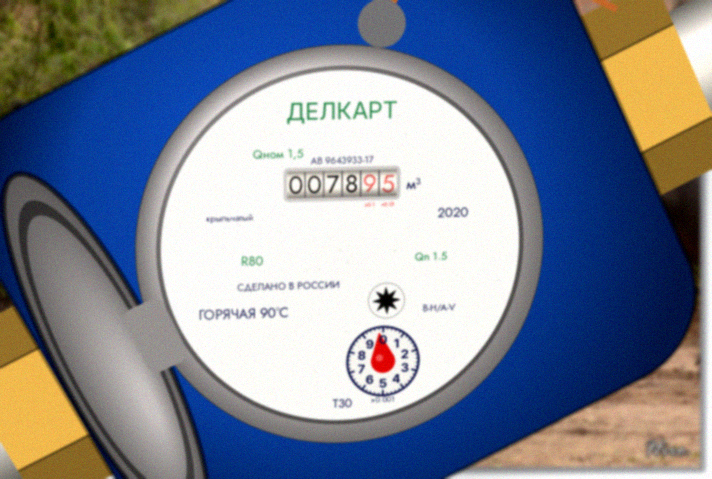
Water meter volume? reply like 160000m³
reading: 78.949m³
